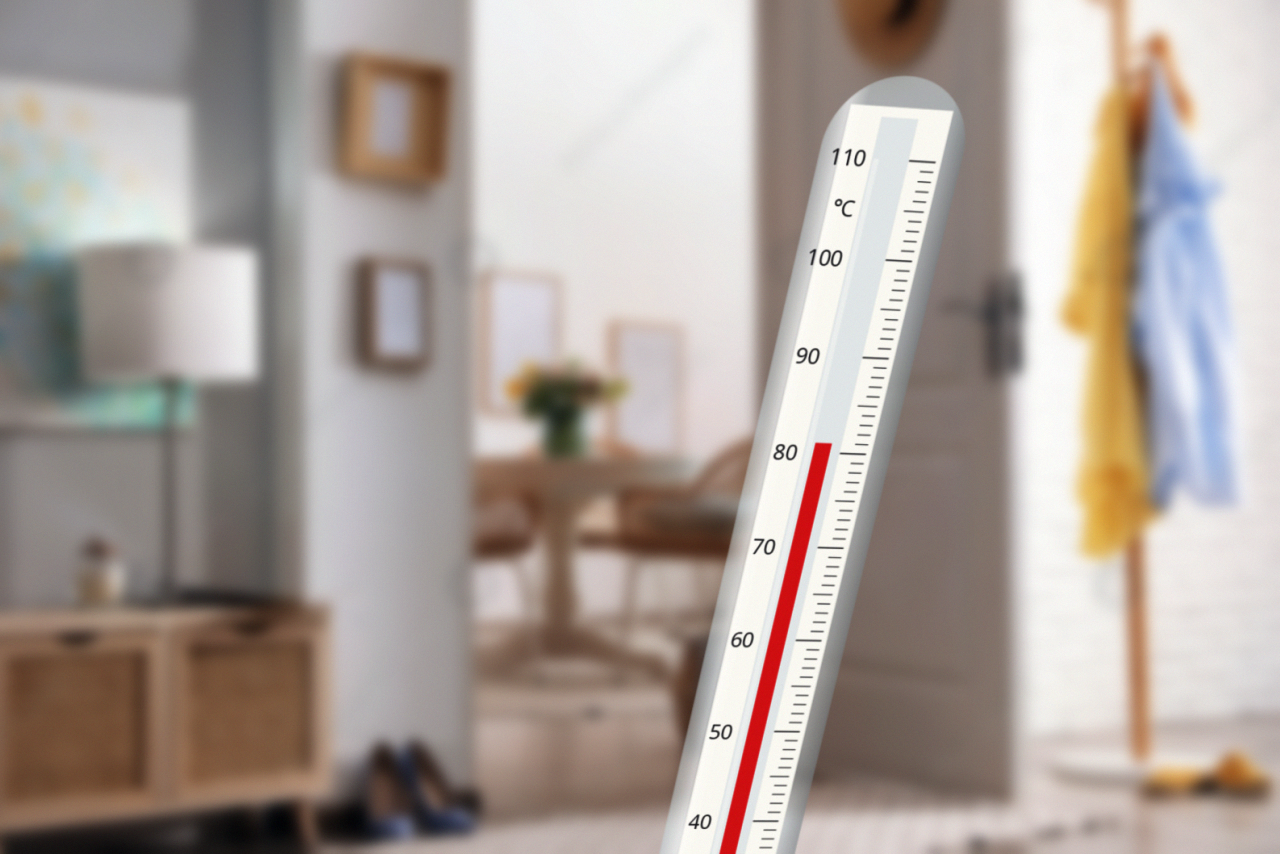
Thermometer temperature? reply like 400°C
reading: 81°C
